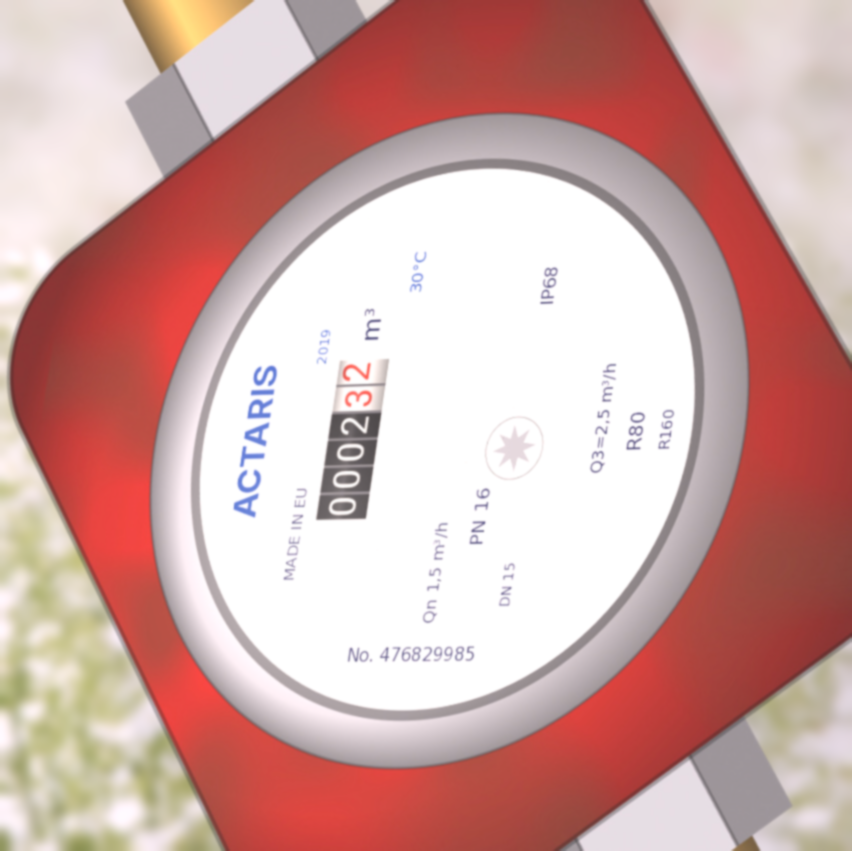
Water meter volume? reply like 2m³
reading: 2.32m³
